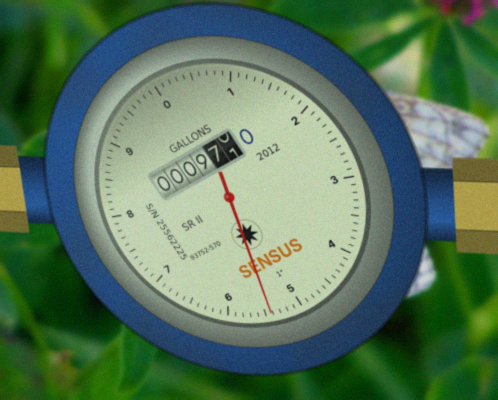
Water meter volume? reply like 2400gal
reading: 9705.4gal
